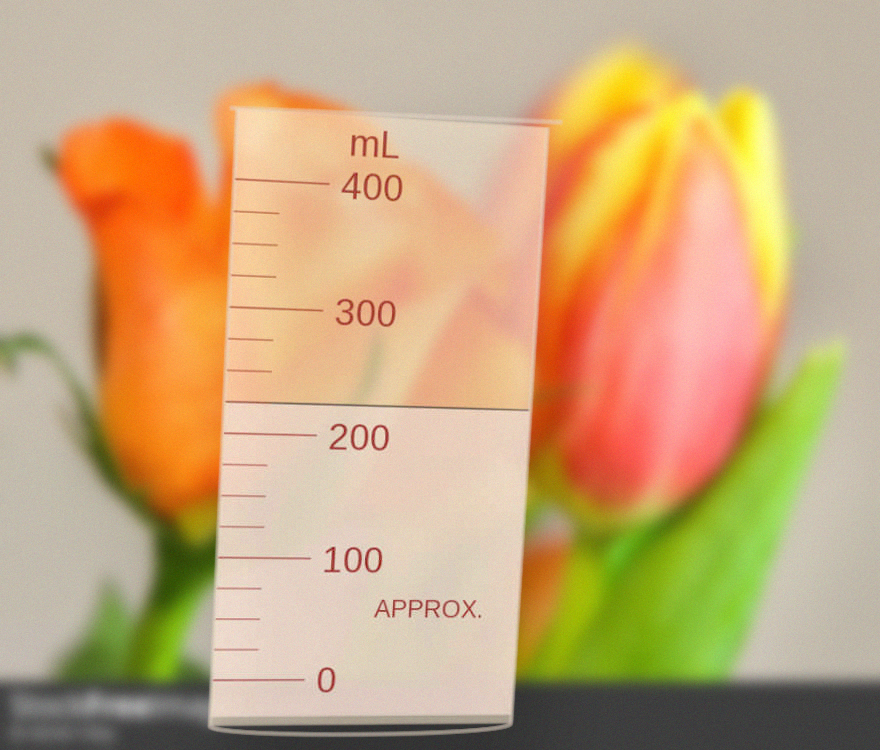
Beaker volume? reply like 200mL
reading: 225mL
